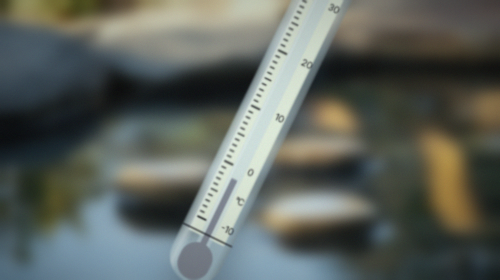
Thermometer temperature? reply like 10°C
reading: -2°C
